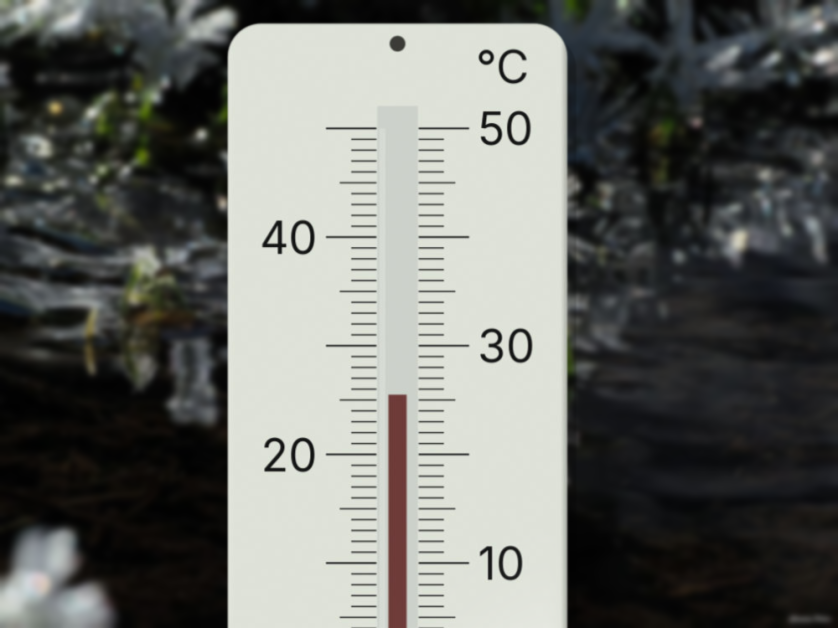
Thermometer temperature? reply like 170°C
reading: 25.5°C
